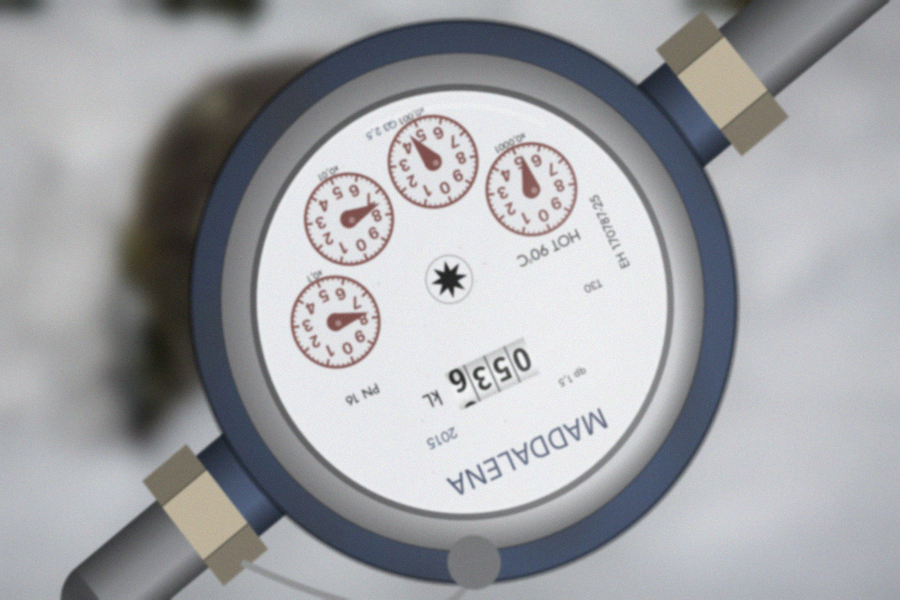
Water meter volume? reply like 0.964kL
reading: 535.7745kL
